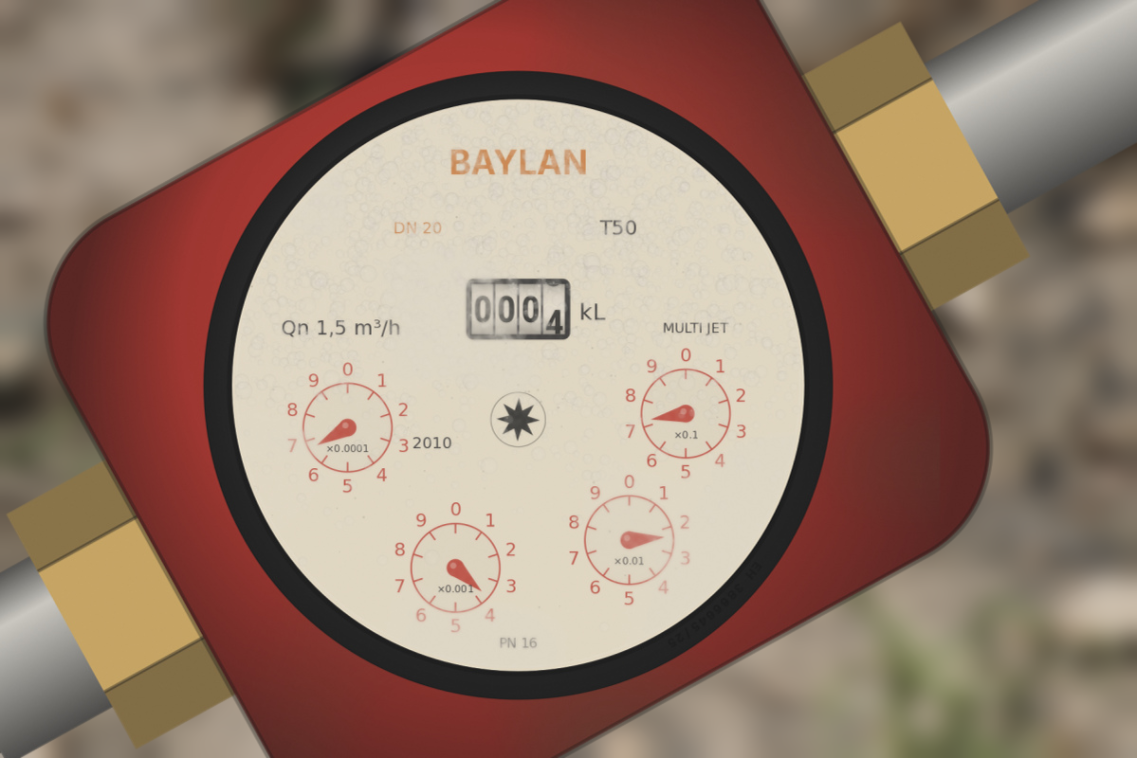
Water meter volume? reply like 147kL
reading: 3.7236kL
